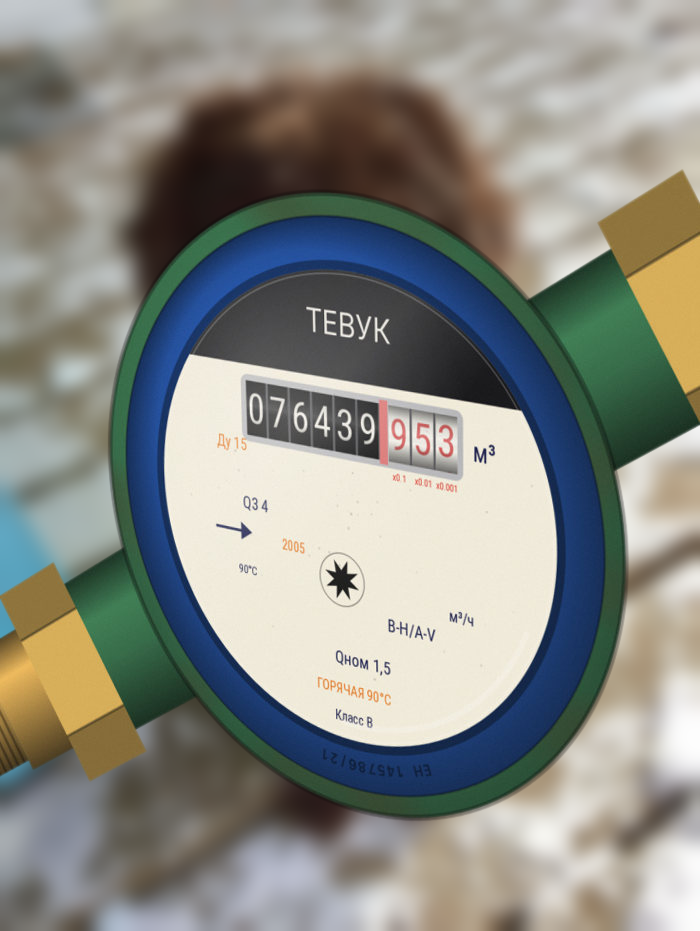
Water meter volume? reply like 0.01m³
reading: 76439.953m³
